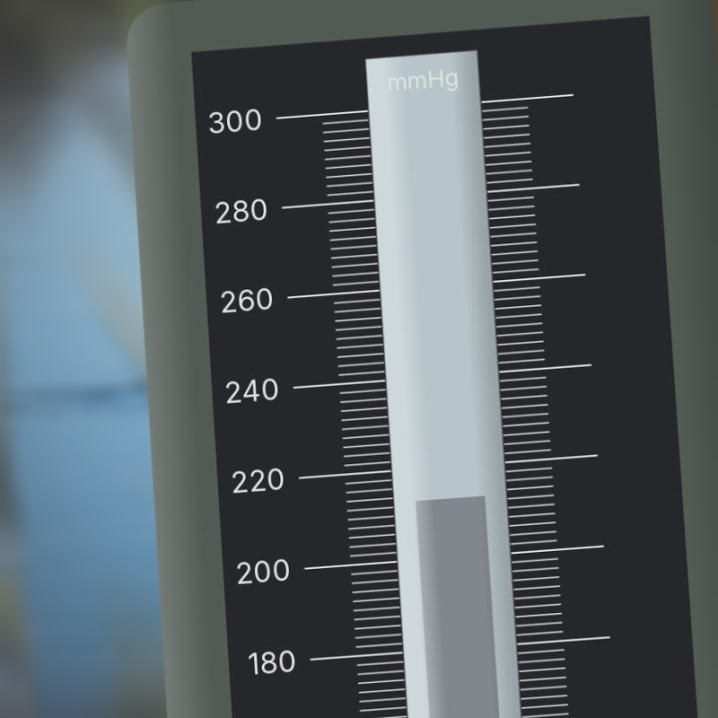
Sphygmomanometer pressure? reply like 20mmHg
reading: 213mmHg
